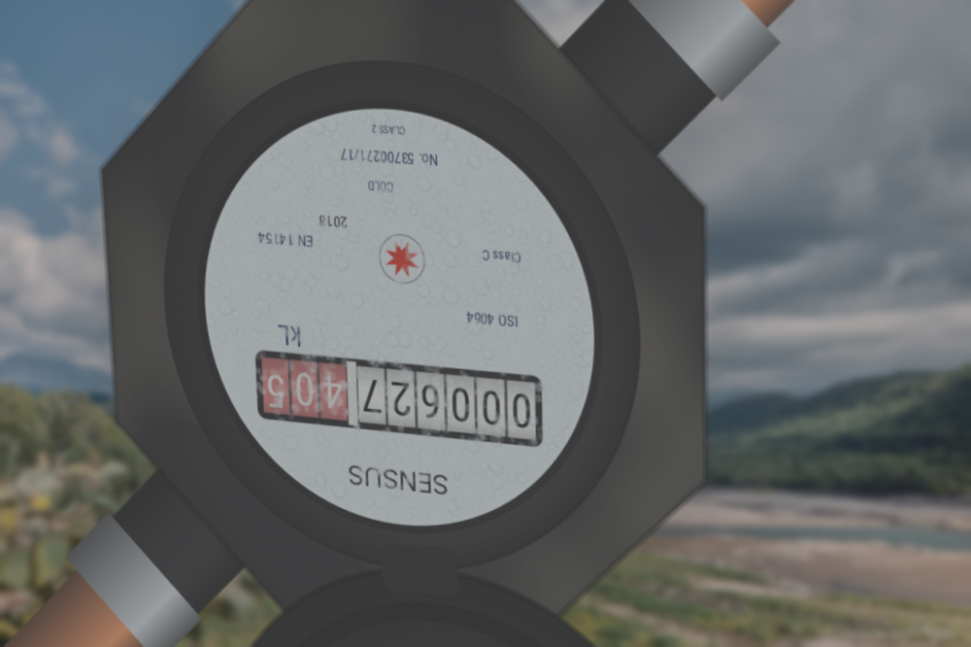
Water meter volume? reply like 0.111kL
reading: 627.405kL
